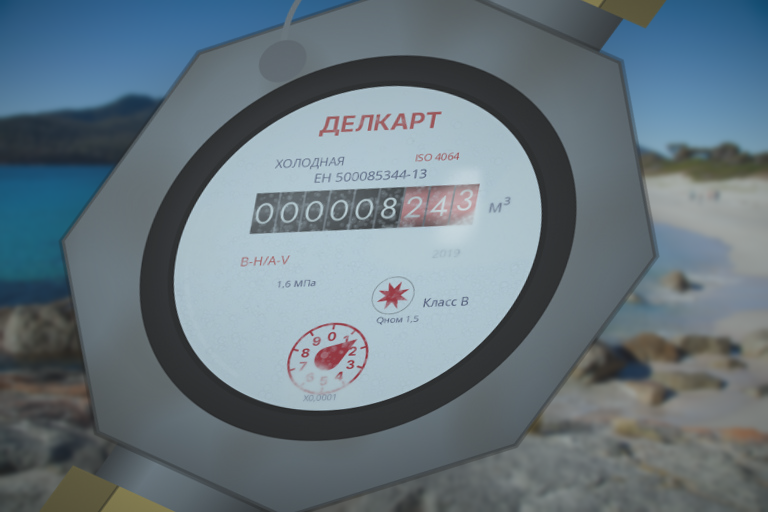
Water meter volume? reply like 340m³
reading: 8.2431m³
